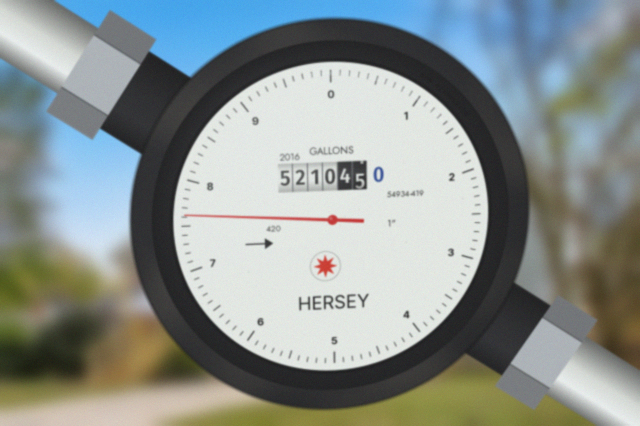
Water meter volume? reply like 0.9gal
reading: 5210447.6gal
